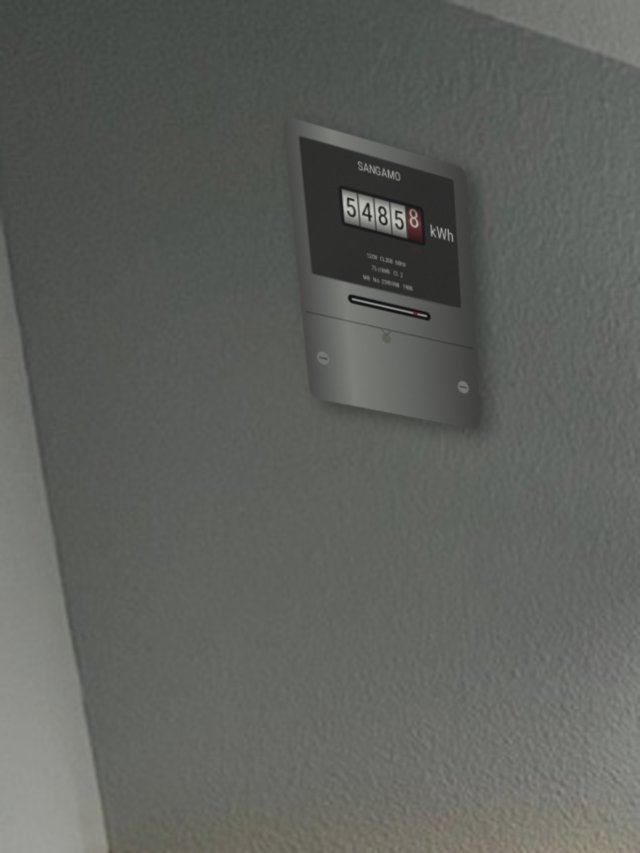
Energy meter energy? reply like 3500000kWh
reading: 5485.8kWh
